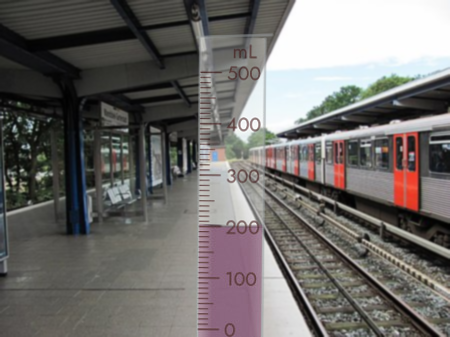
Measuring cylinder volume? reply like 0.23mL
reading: 200mL
